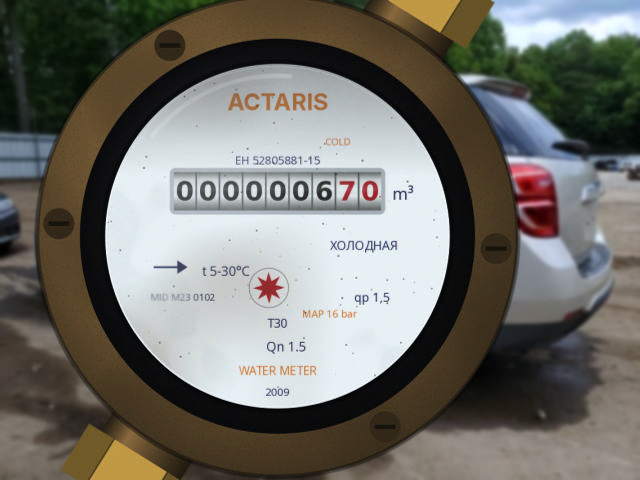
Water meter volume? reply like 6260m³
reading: 6.70m³
